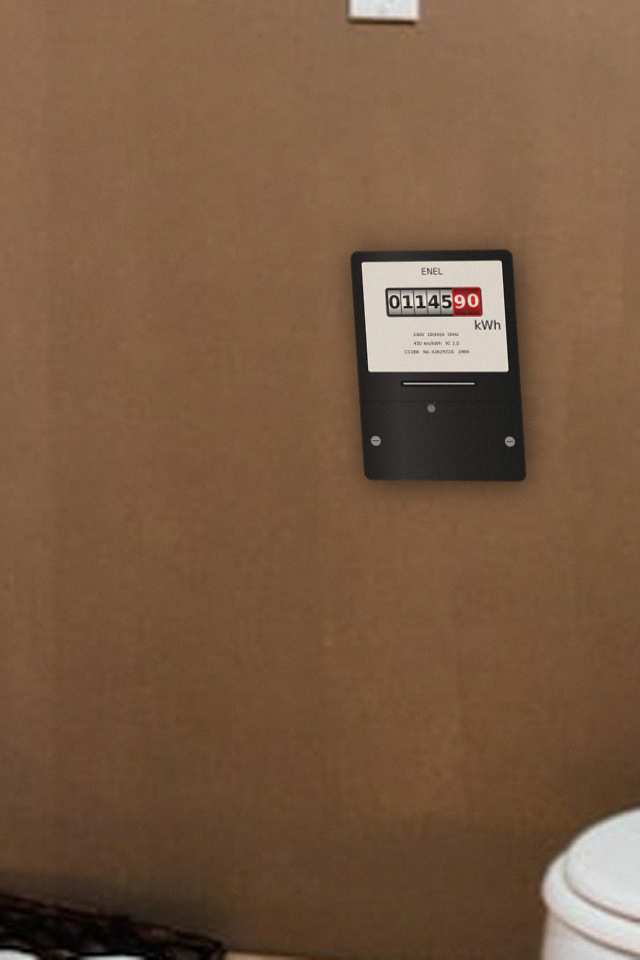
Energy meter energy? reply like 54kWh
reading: 1145.90kWh
